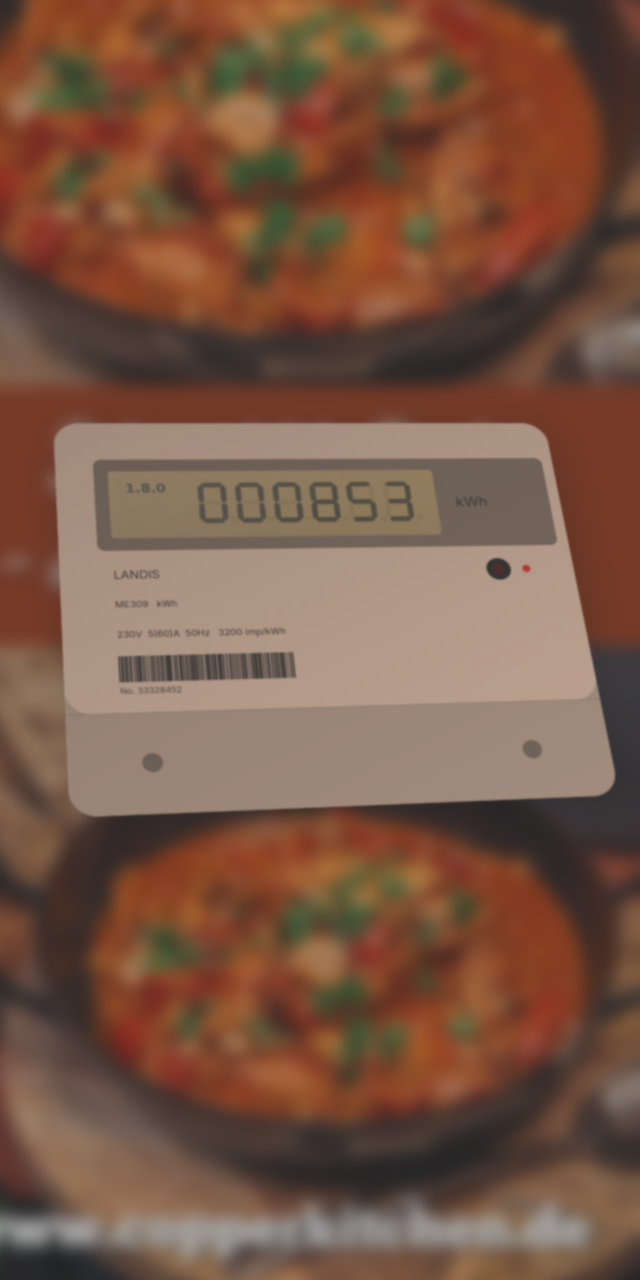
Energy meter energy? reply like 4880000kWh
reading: 853kWh
